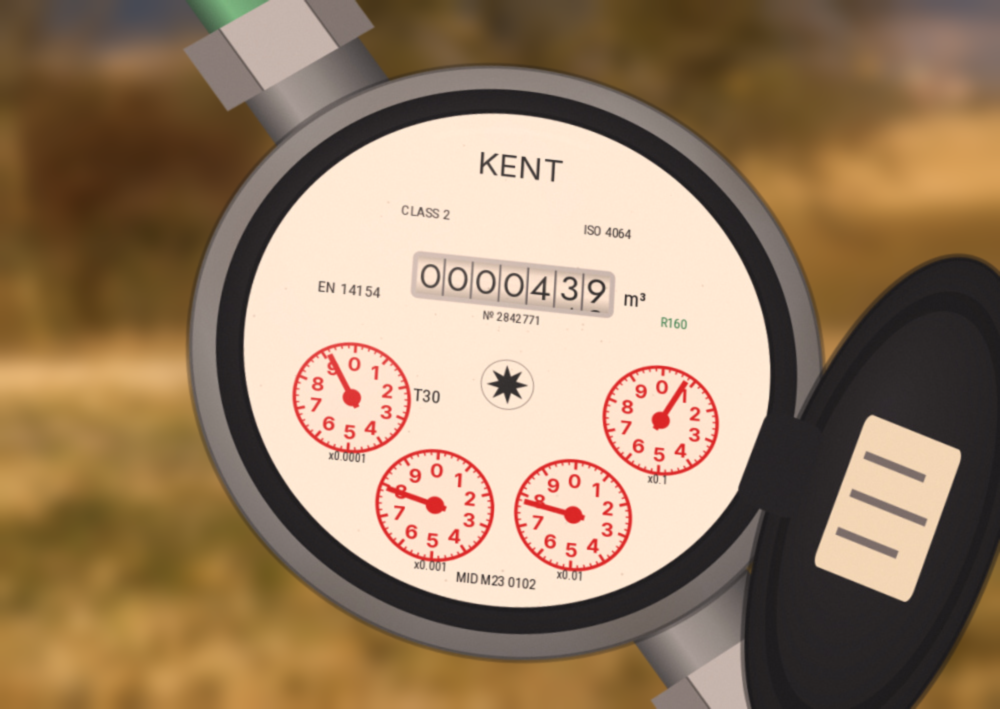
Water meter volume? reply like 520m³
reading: 439.0779m³
